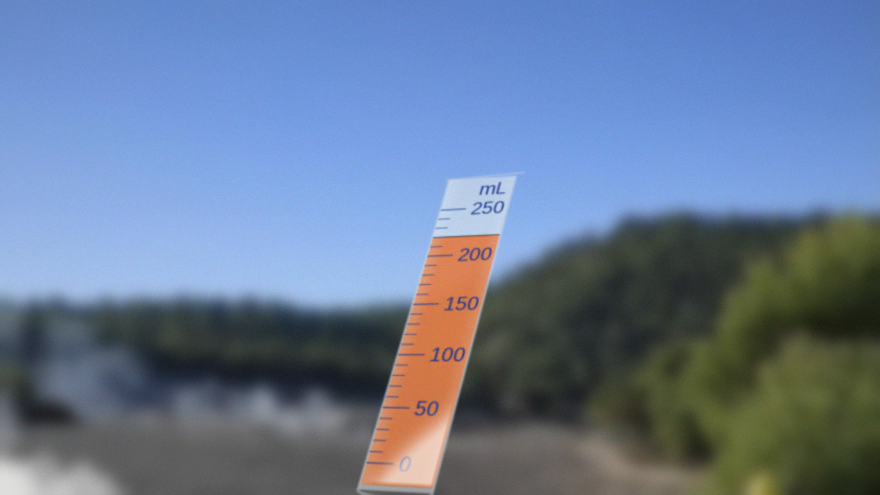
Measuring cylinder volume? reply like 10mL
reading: 220mL
